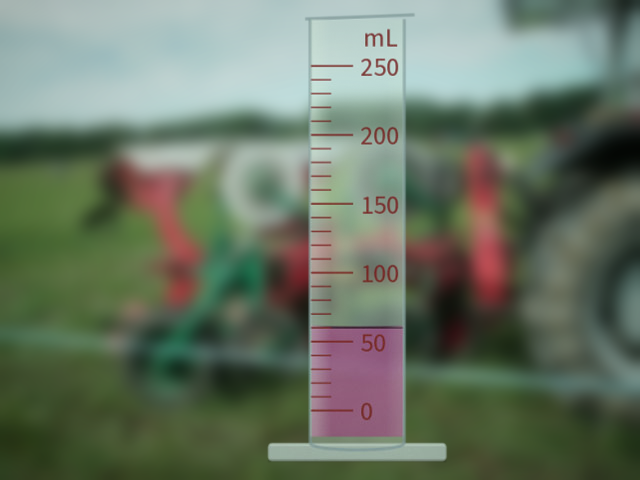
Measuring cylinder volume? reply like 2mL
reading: 60mL
